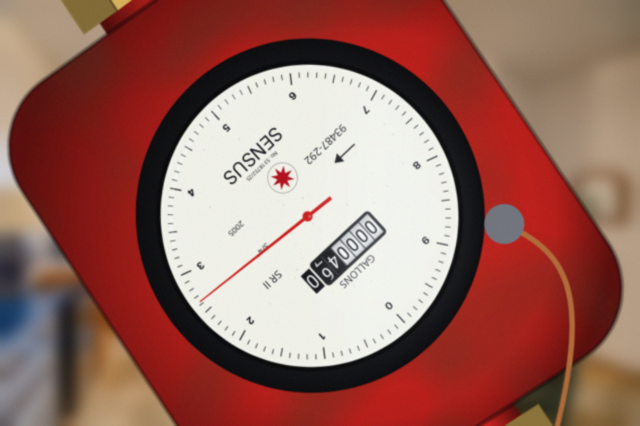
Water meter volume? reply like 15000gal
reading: 462.6gal
